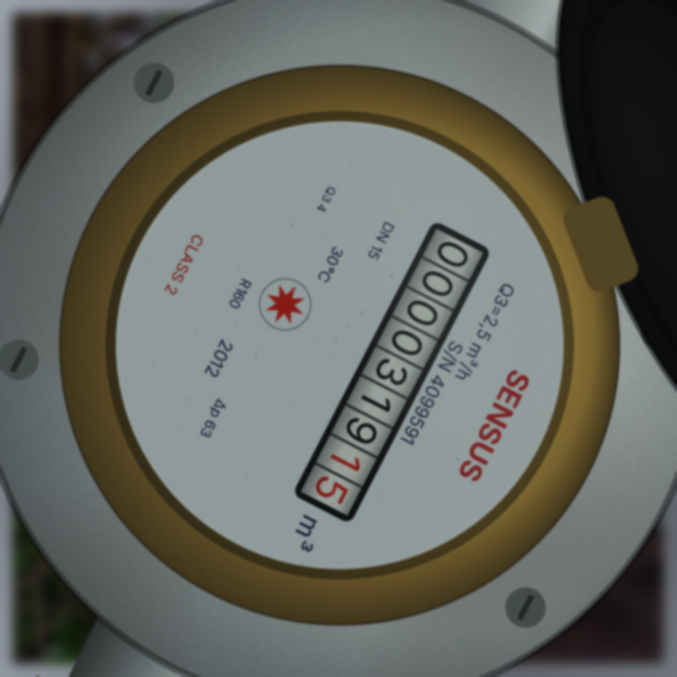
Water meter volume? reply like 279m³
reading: 319.15m³
